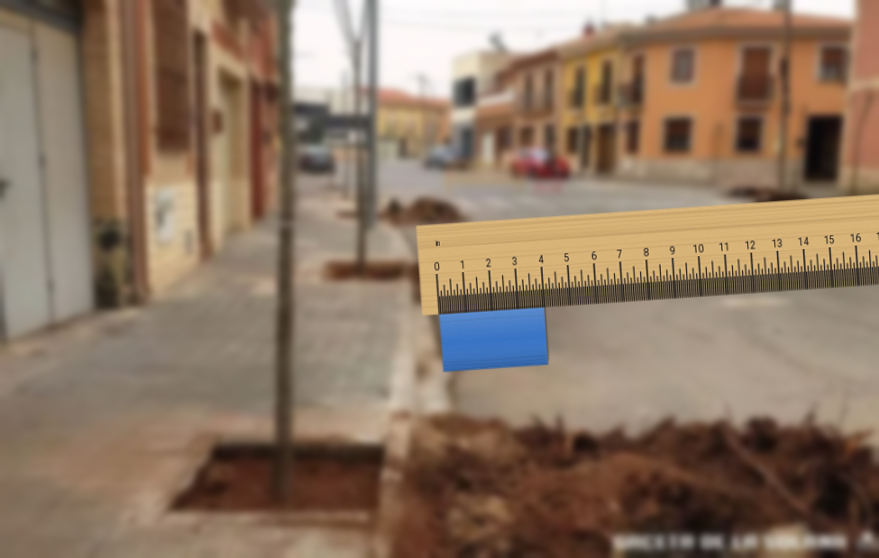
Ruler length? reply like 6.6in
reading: 4in
